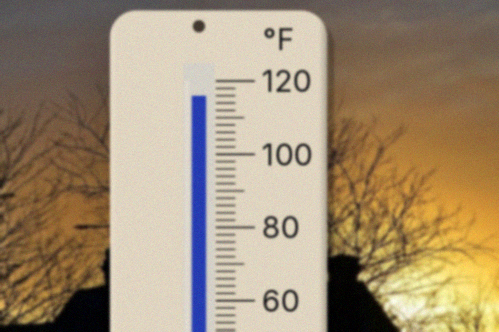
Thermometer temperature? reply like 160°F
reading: 116°F
